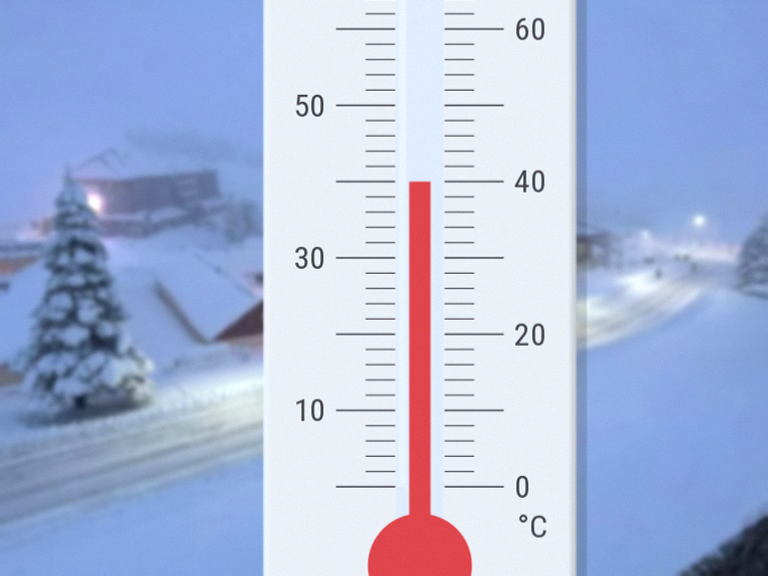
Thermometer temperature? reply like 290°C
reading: 40°C
